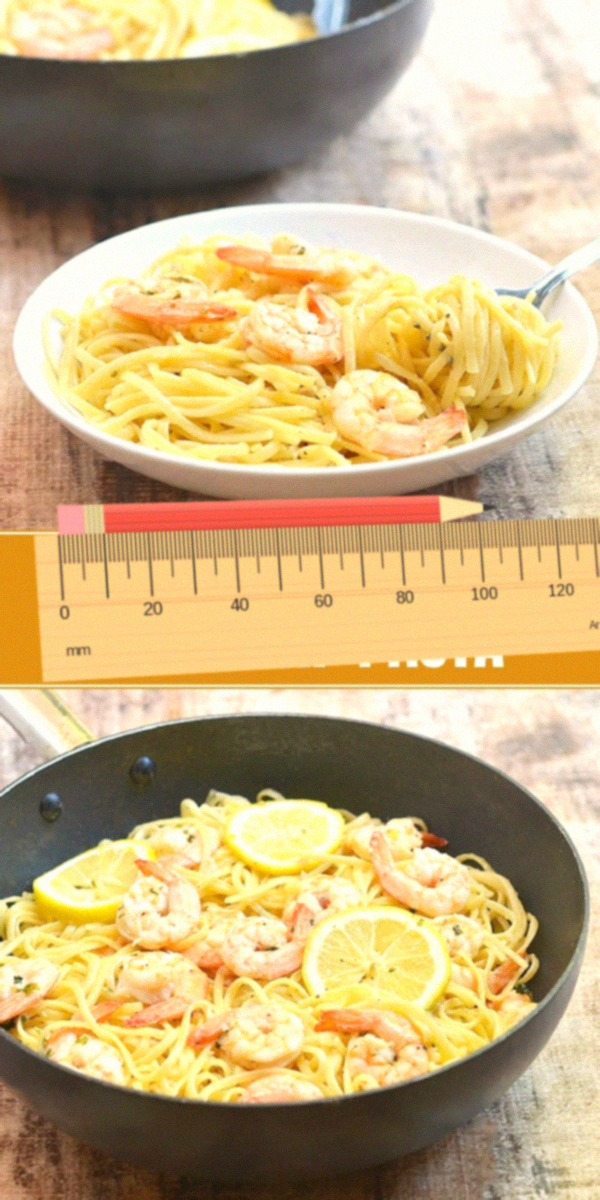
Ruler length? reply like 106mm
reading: 105mm
